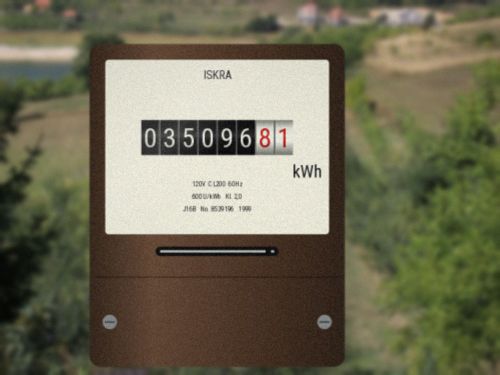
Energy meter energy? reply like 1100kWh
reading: 35096.81kWh
